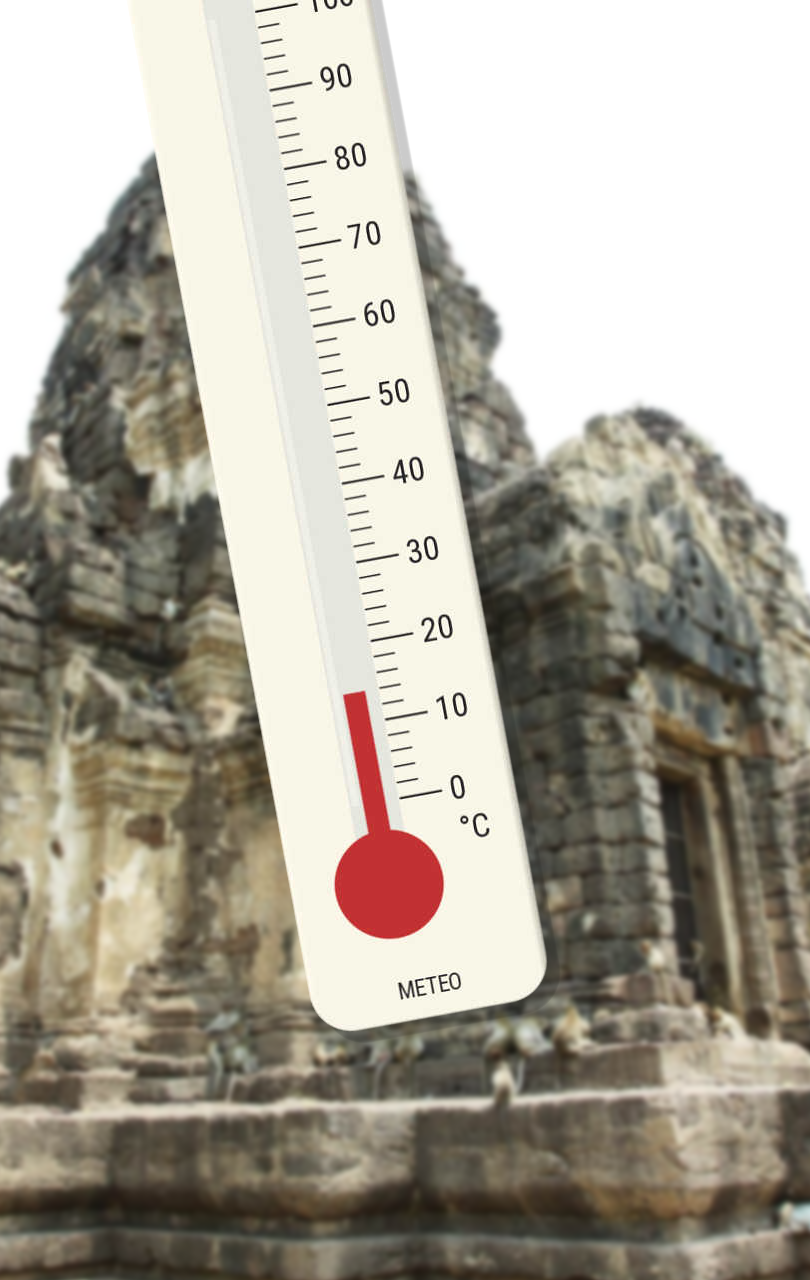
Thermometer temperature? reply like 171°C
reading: 14°C
